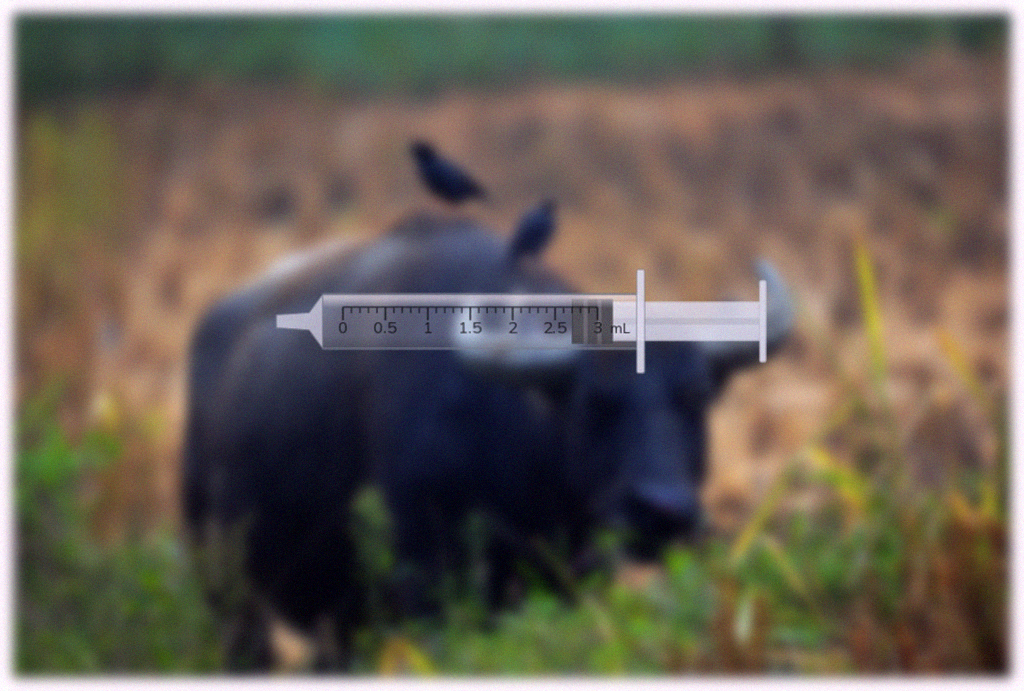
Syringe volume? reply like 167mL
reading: 2.7mL
